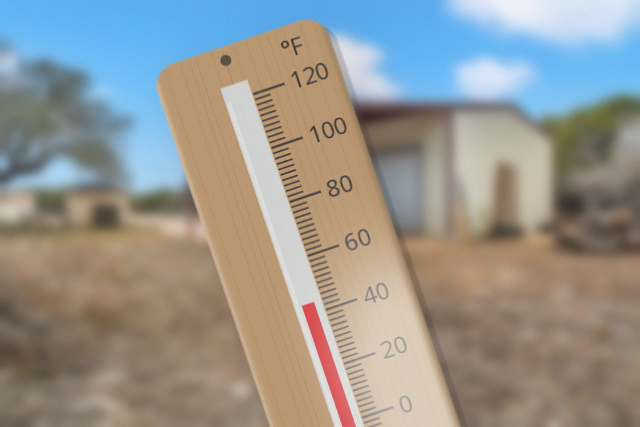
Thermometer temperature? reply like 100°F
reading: 44°F
